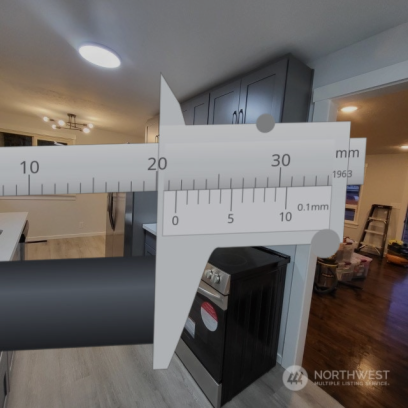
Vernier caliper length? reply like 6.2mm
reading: 21.6mm
